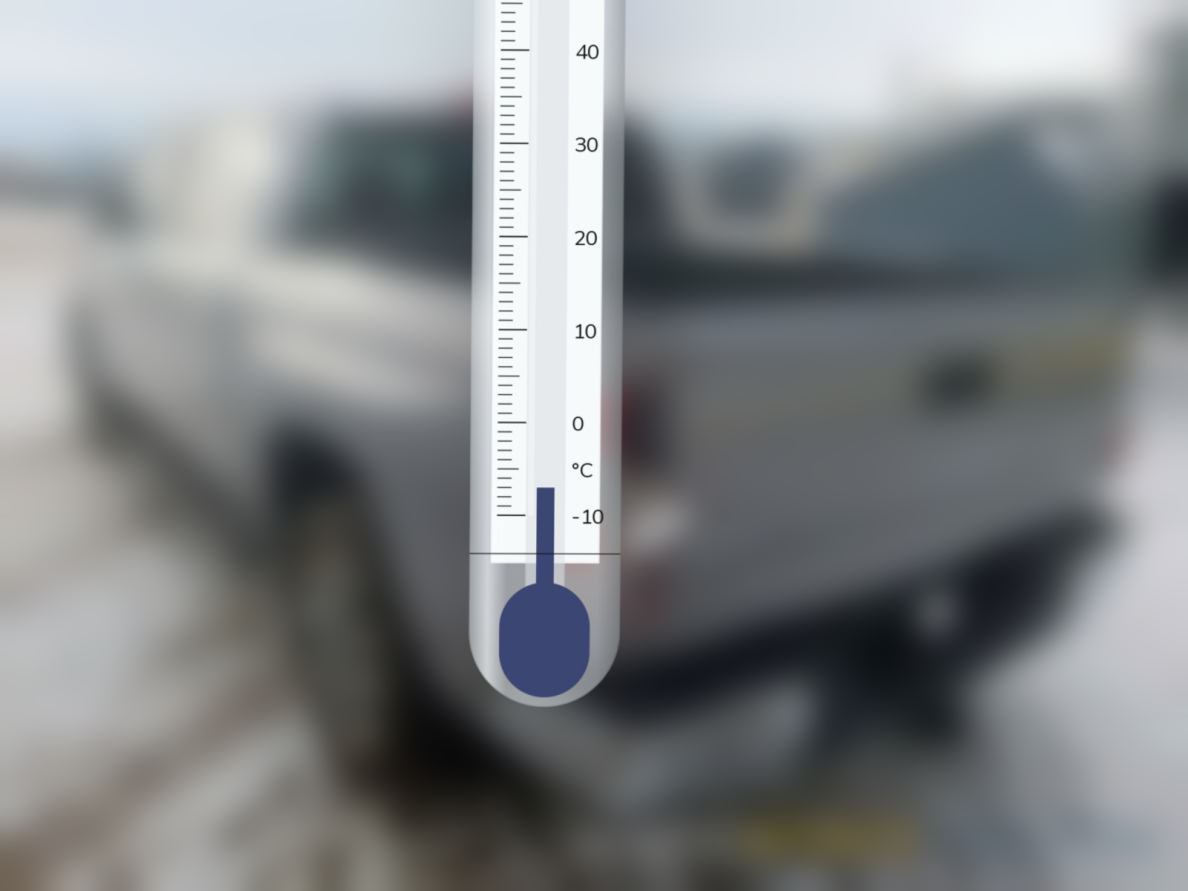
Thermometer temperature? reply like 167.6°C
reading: -7°C
